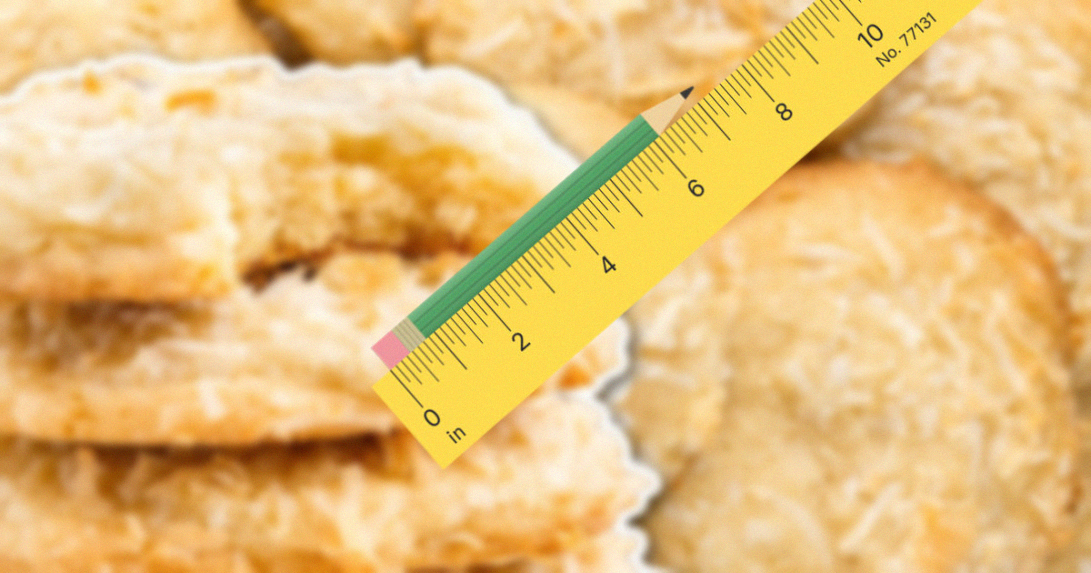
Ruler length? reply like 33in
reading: 7.125in
